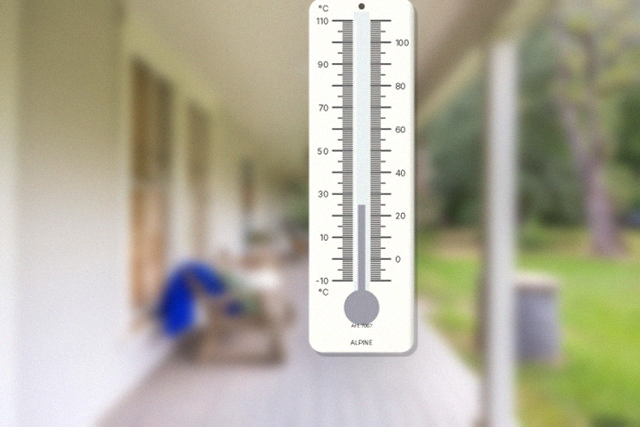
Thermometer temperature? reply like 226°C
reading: 25°C
